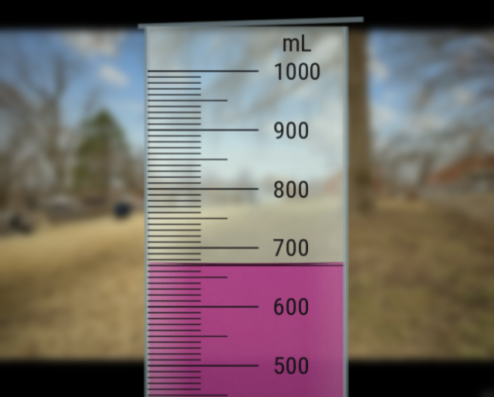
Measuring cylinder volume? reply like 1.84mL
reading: 670mL
